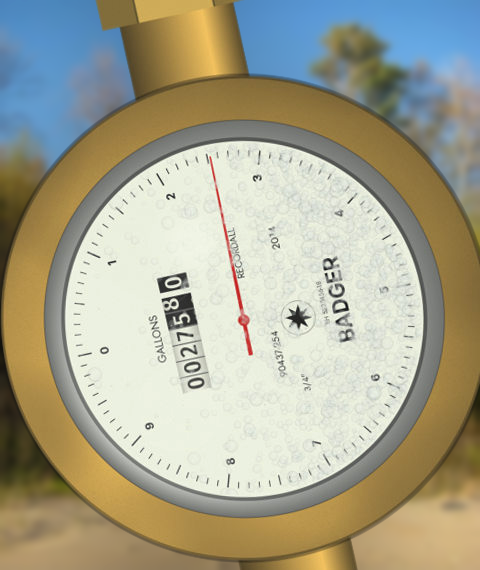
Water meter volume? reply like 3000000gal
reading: 27582.5gal
